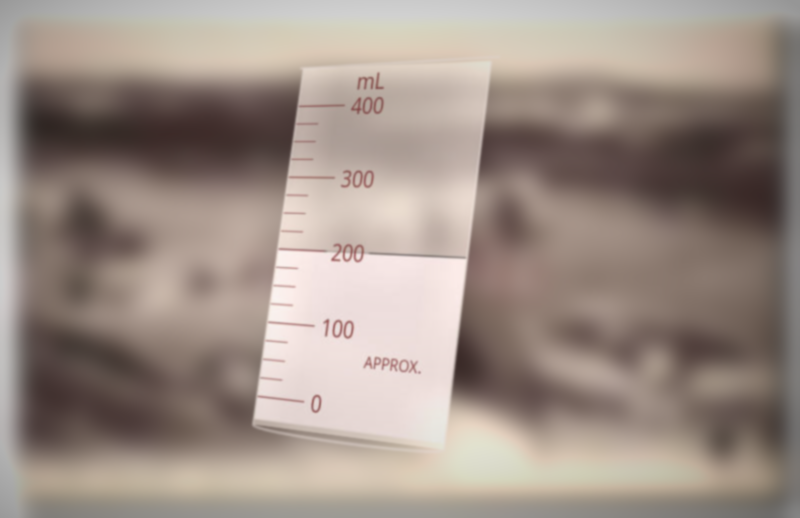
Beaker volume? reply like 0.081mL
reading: 200mL
